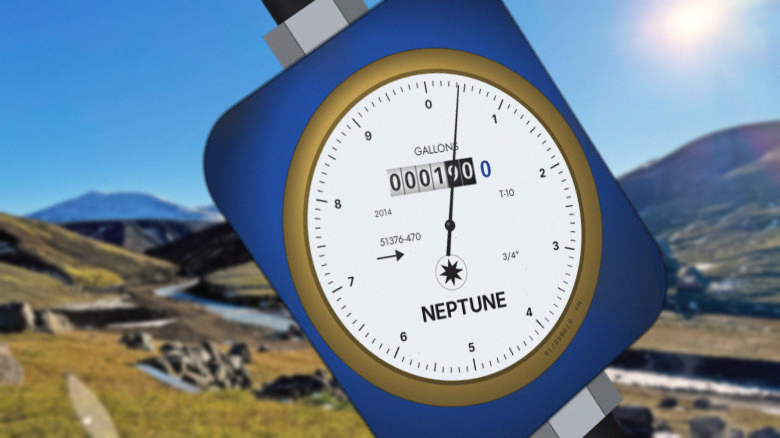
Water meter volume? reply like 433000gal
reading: 1900.4gal
